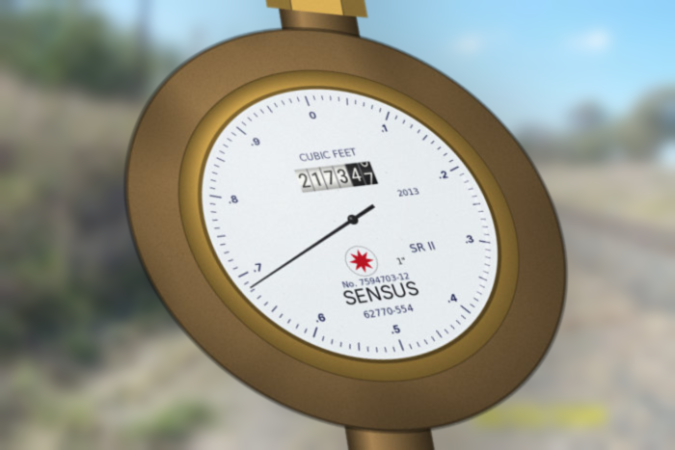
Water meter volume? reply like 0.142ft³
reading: 217346.68ft³
